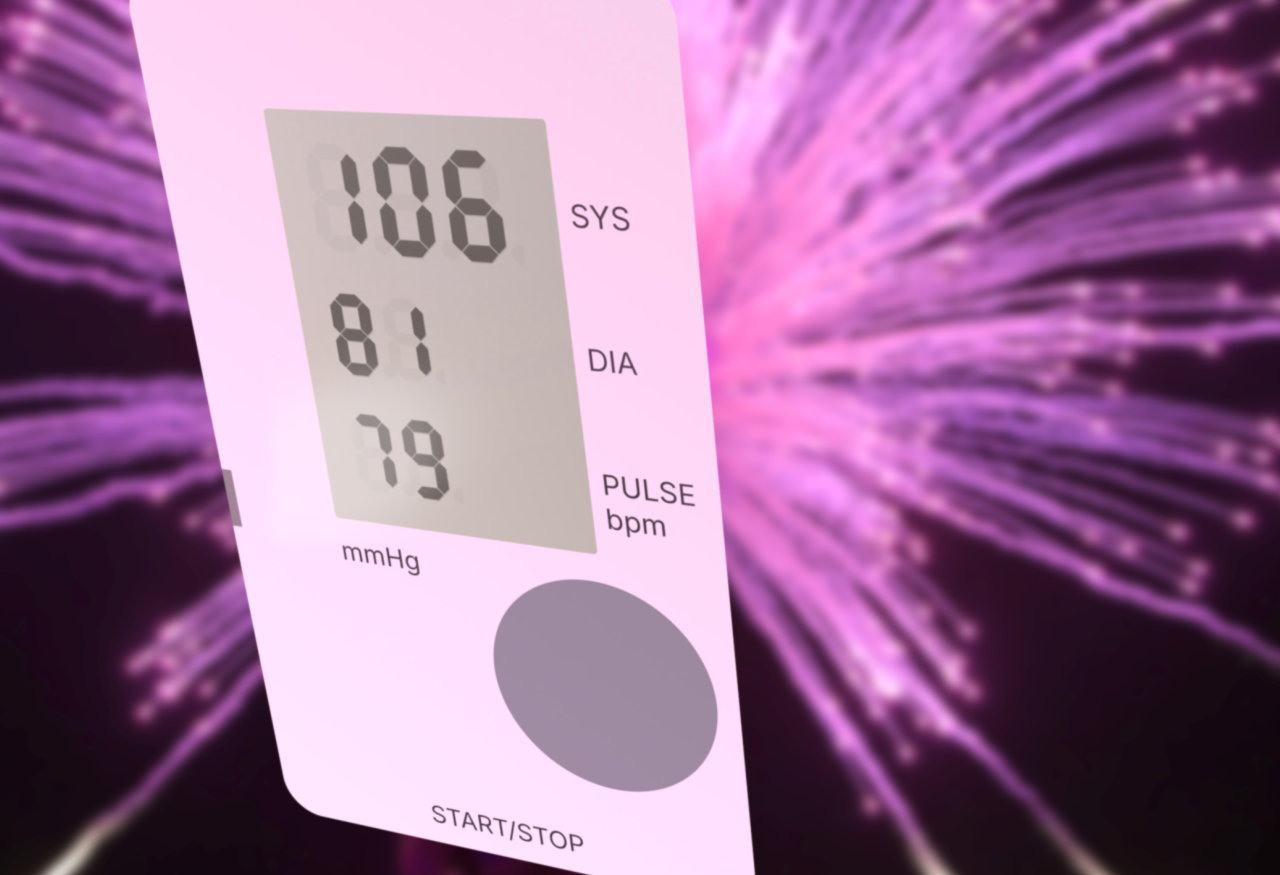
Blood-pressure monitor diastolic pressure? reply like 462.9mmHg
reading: 81mmHg
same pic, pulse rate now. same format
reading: 79bpm
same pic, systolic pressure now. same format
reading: 106mmHg
